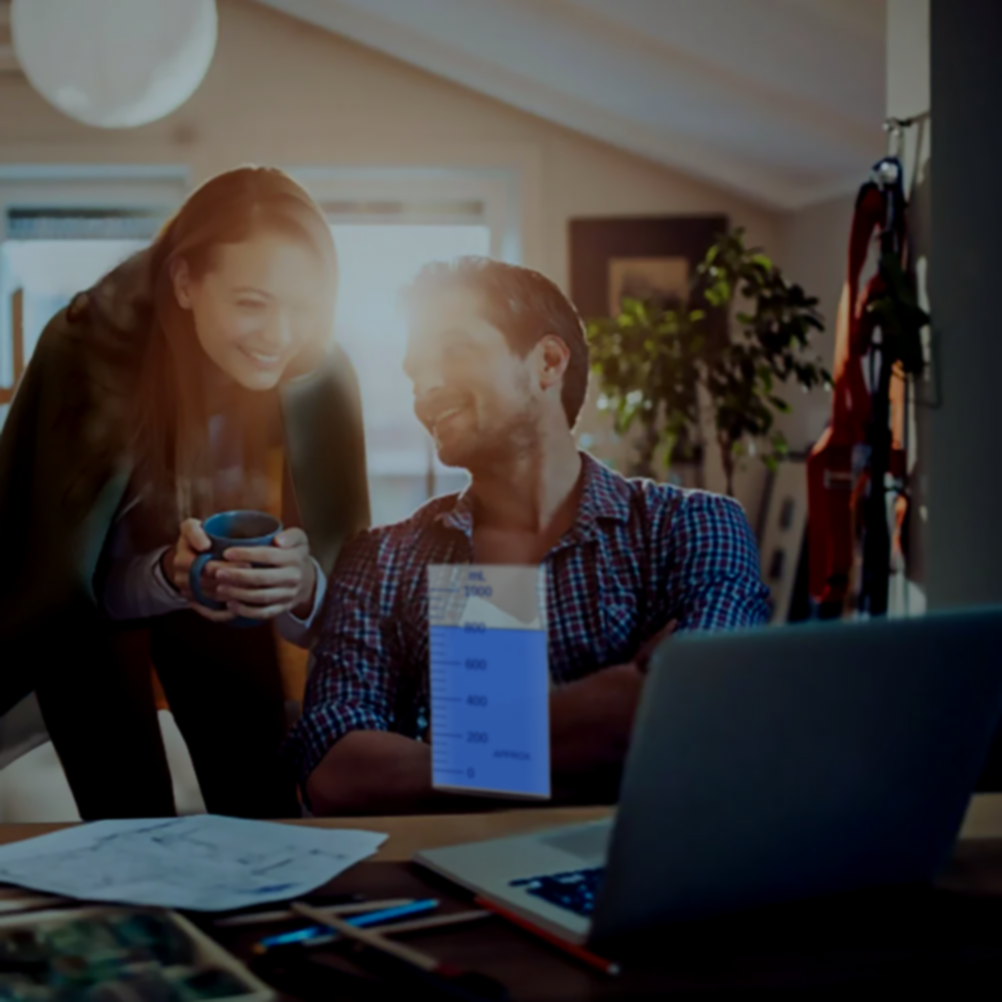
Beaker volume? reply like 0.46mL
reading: 800mL
